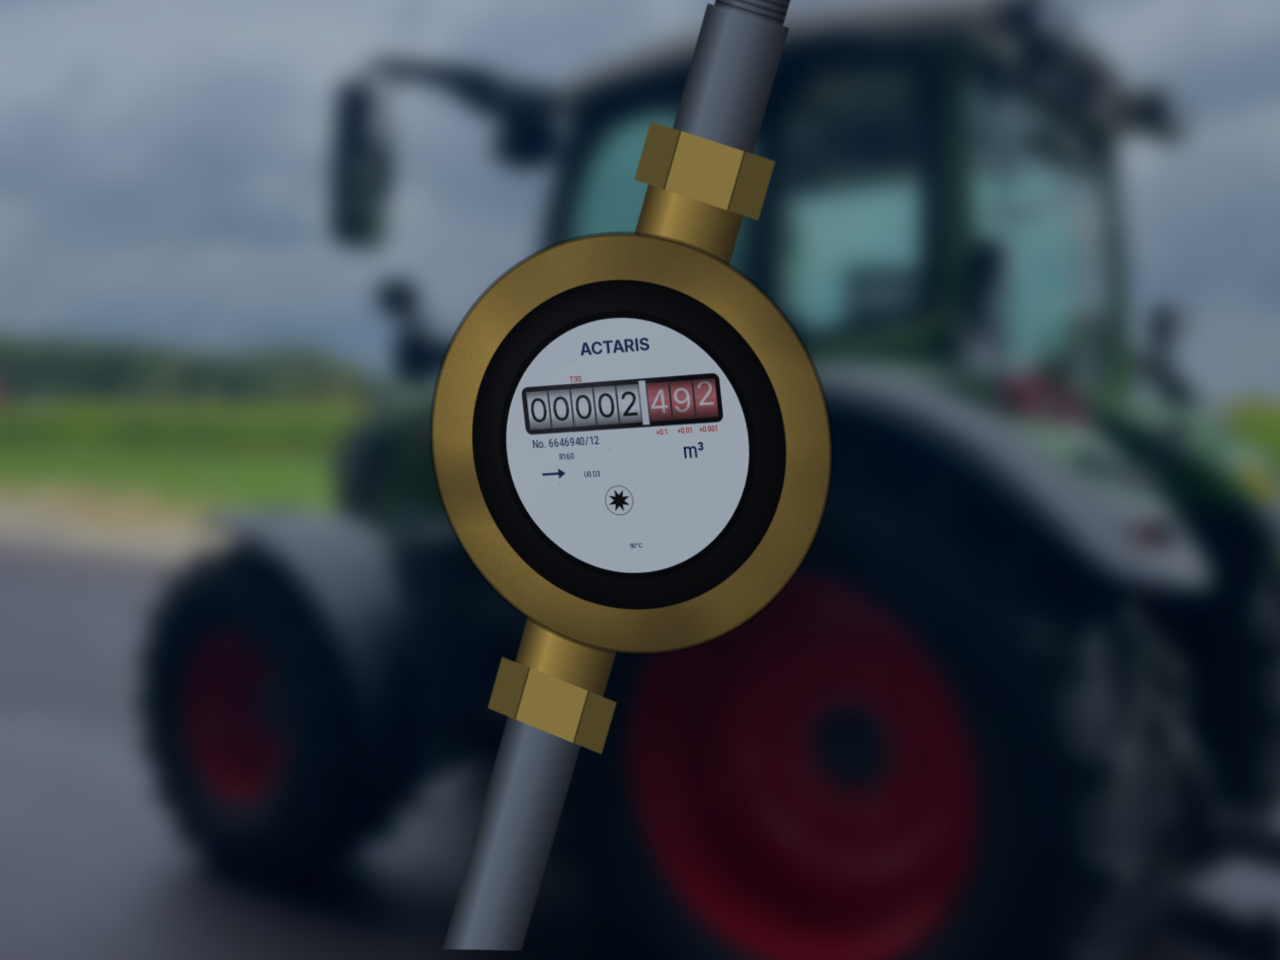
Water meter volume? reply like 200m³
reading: 2.492m³
